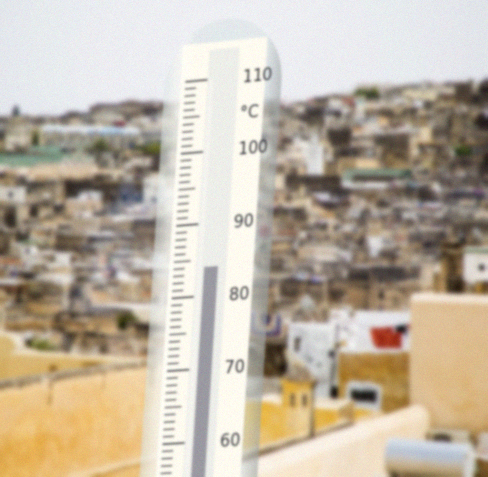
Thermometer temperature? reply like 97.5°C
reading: 84°C
